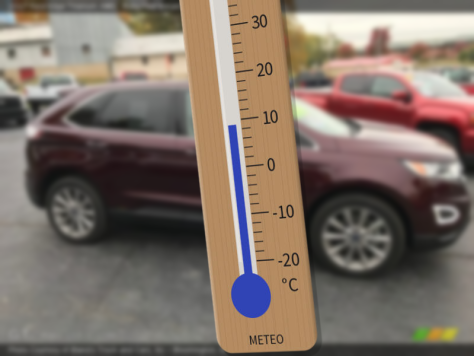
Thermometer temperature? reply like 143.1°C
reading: 9°C
